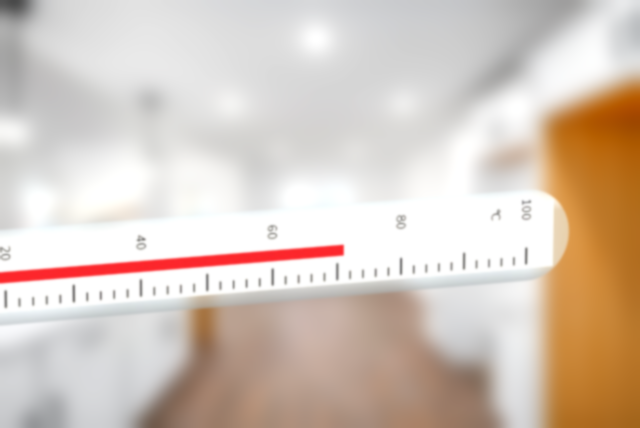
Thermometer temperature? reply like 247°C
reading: 71°C
